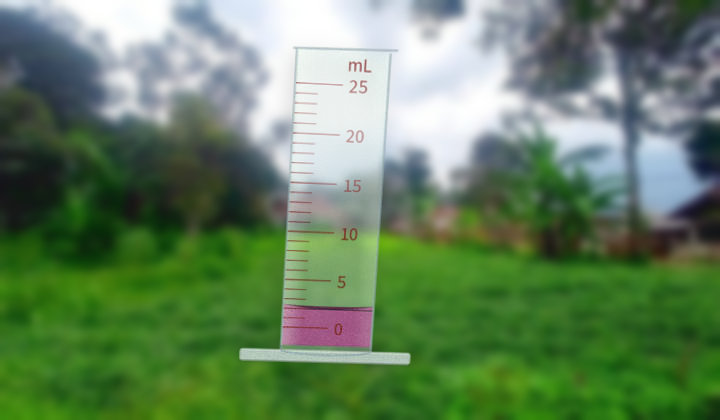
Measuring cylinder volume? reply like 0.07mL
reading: 2mL
